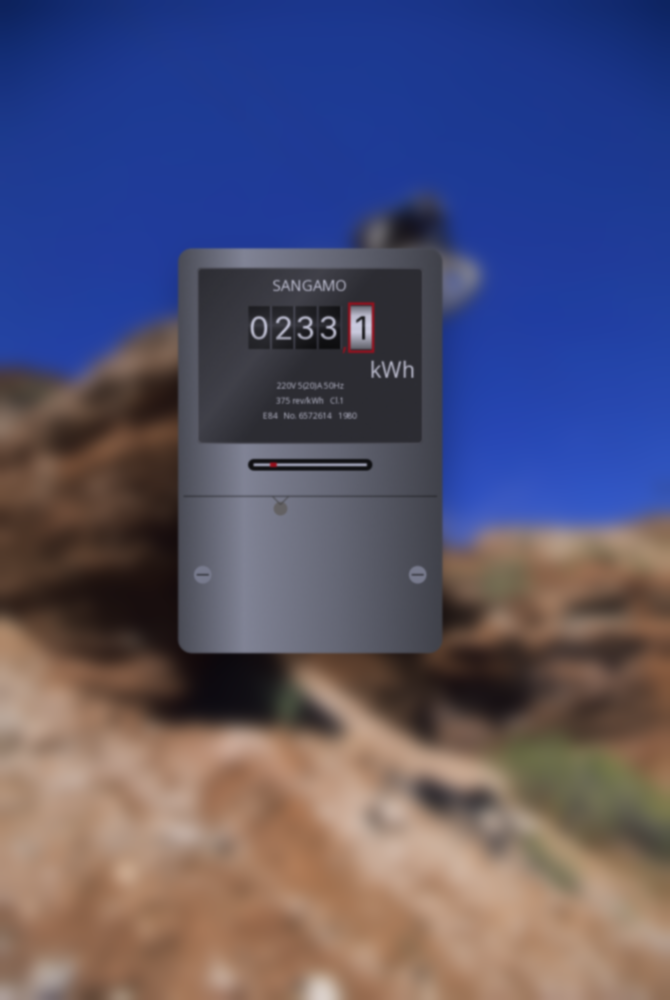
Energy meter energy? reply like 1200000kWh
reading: 233.1kWh
